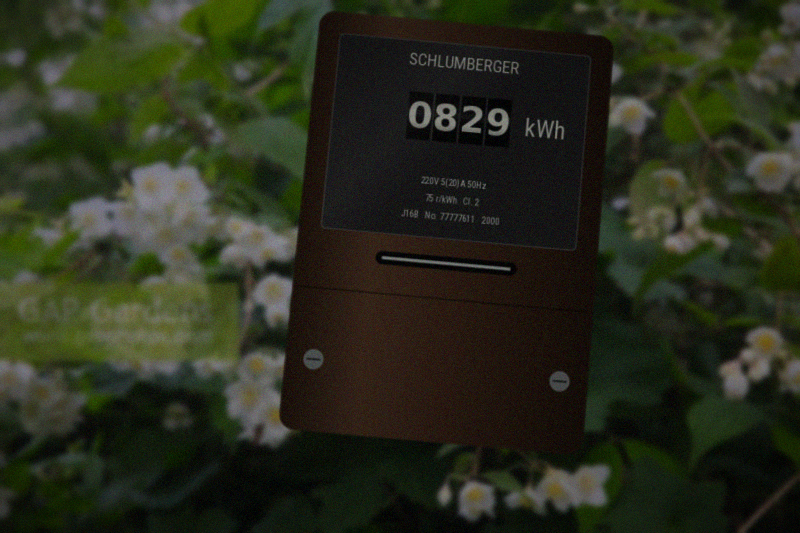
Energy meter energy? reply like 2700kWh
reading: 829kWh
